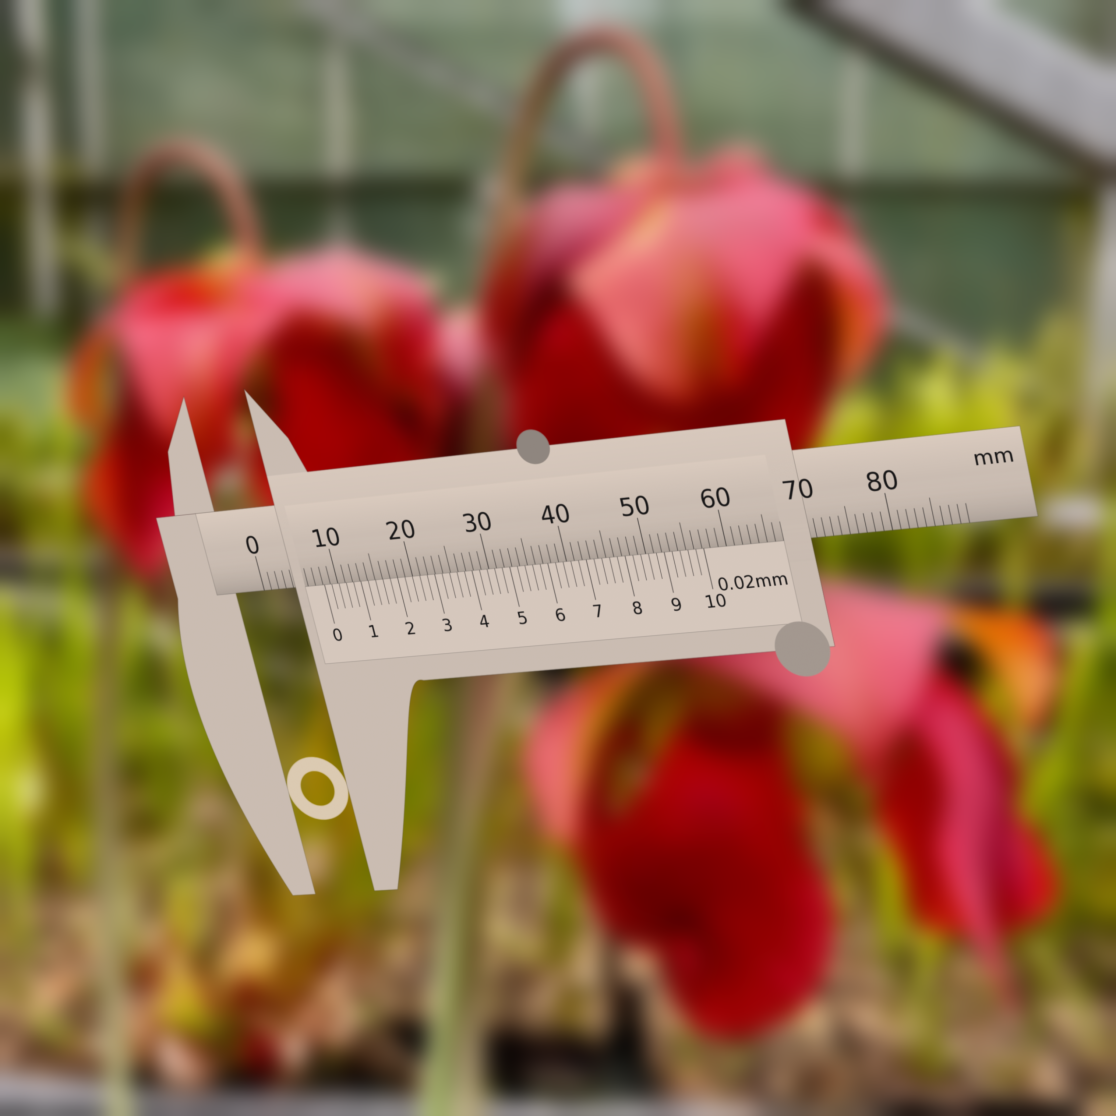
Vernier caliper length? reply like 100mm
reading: 8.2mm
